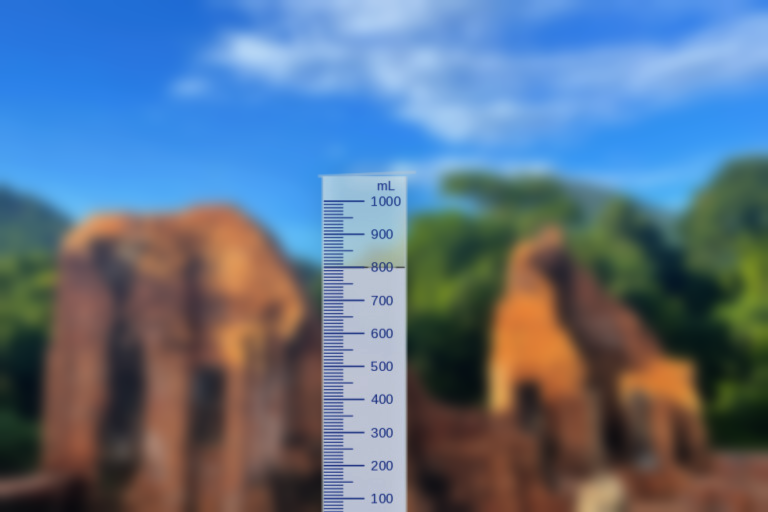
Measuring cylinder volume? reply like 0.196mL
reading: 800mL
